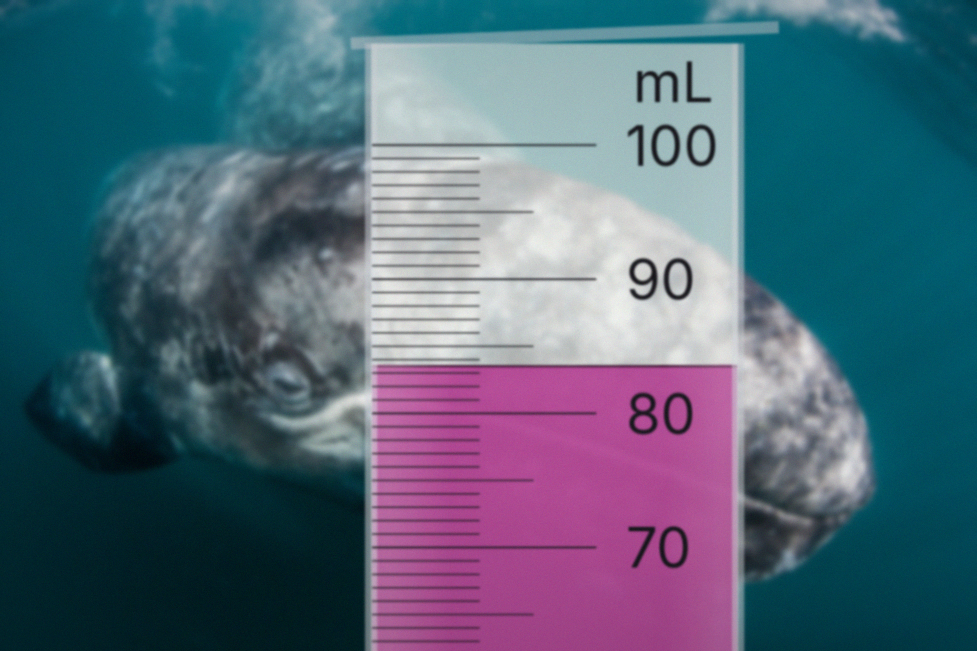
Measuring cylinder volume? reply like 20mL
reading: 83.5mL
